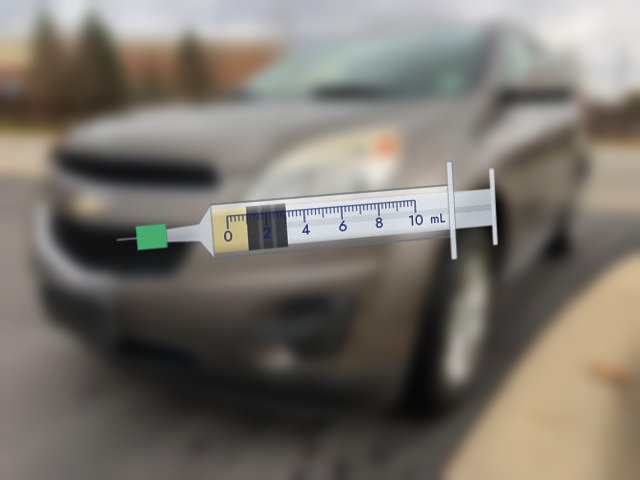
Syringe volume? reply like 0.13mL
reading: 1mL
